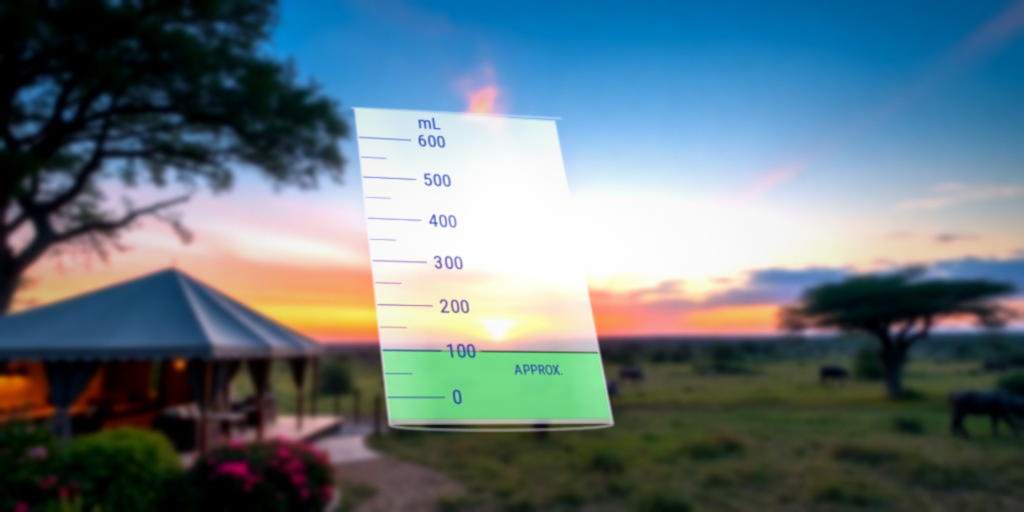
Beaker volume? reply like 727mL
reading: 100mL
